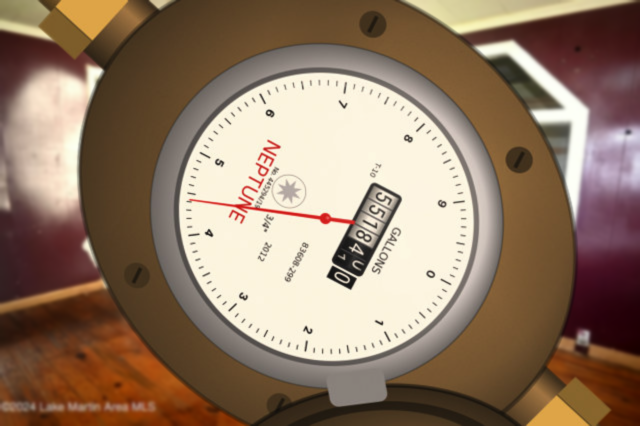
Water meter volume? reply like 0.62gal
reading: 5518404.4gal
